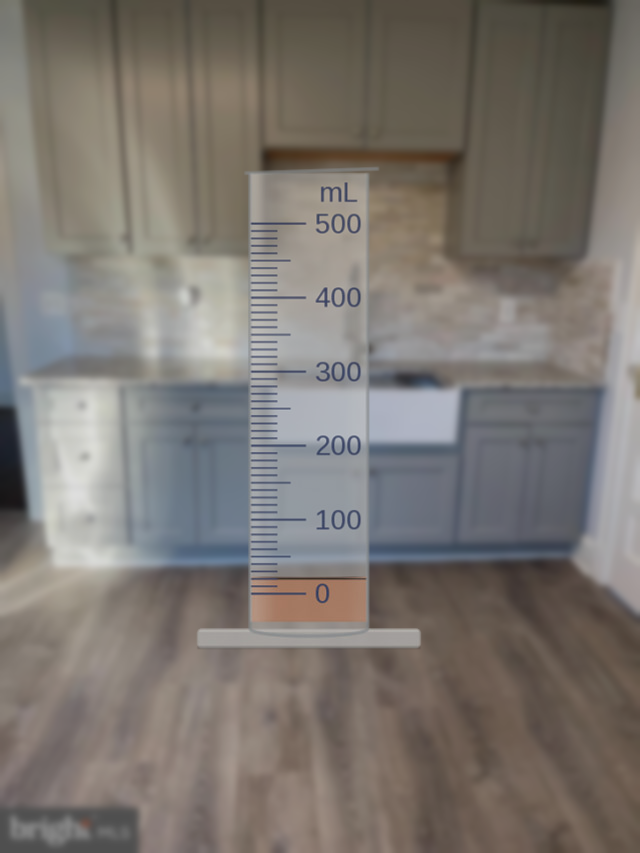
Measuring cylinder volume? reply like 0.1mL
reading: 20mL
